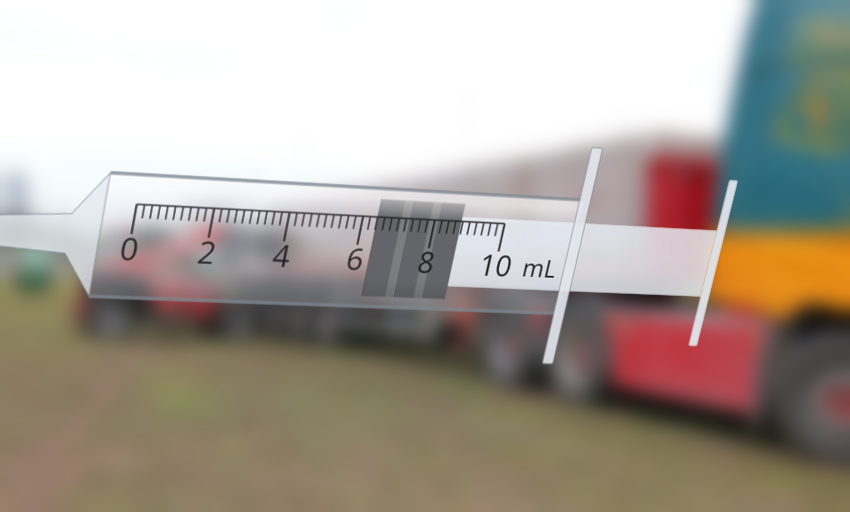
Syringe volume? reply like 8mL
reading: 6.4mL
